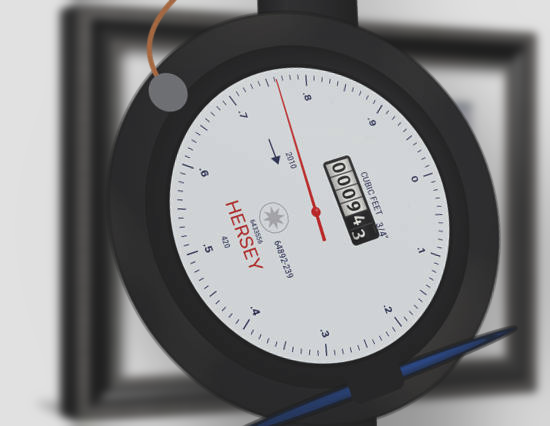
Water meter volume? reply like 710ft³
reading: 942.76ft³
